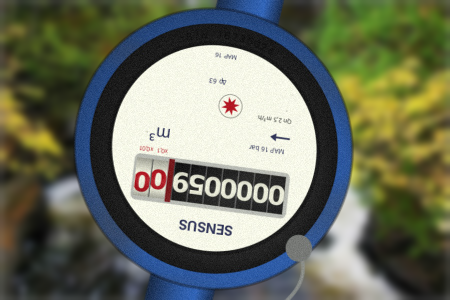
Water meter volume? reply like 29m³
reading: 59.00m³
